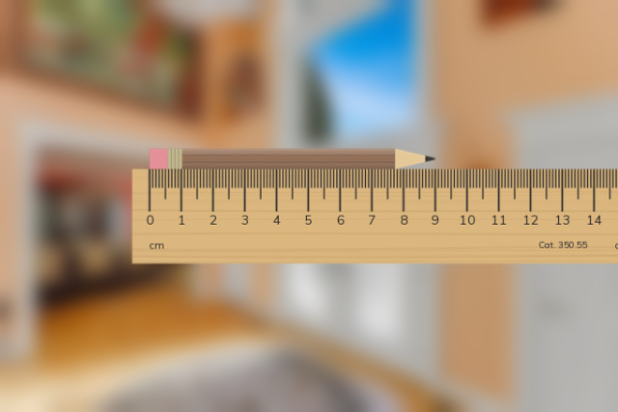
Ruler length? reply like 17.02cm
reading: 9cm
